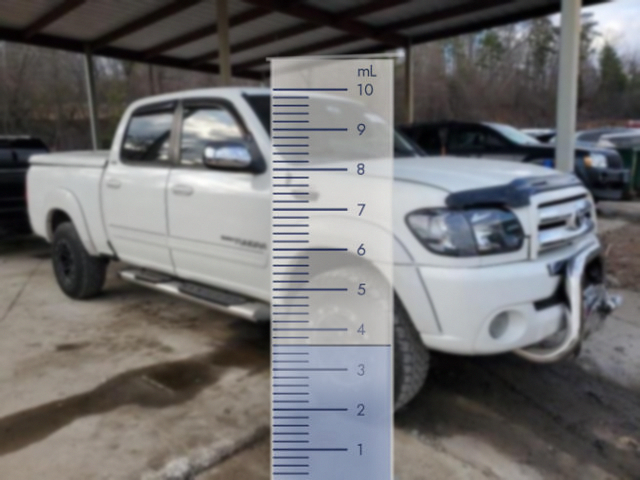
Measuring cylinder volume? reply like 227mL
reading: 3.6mL
